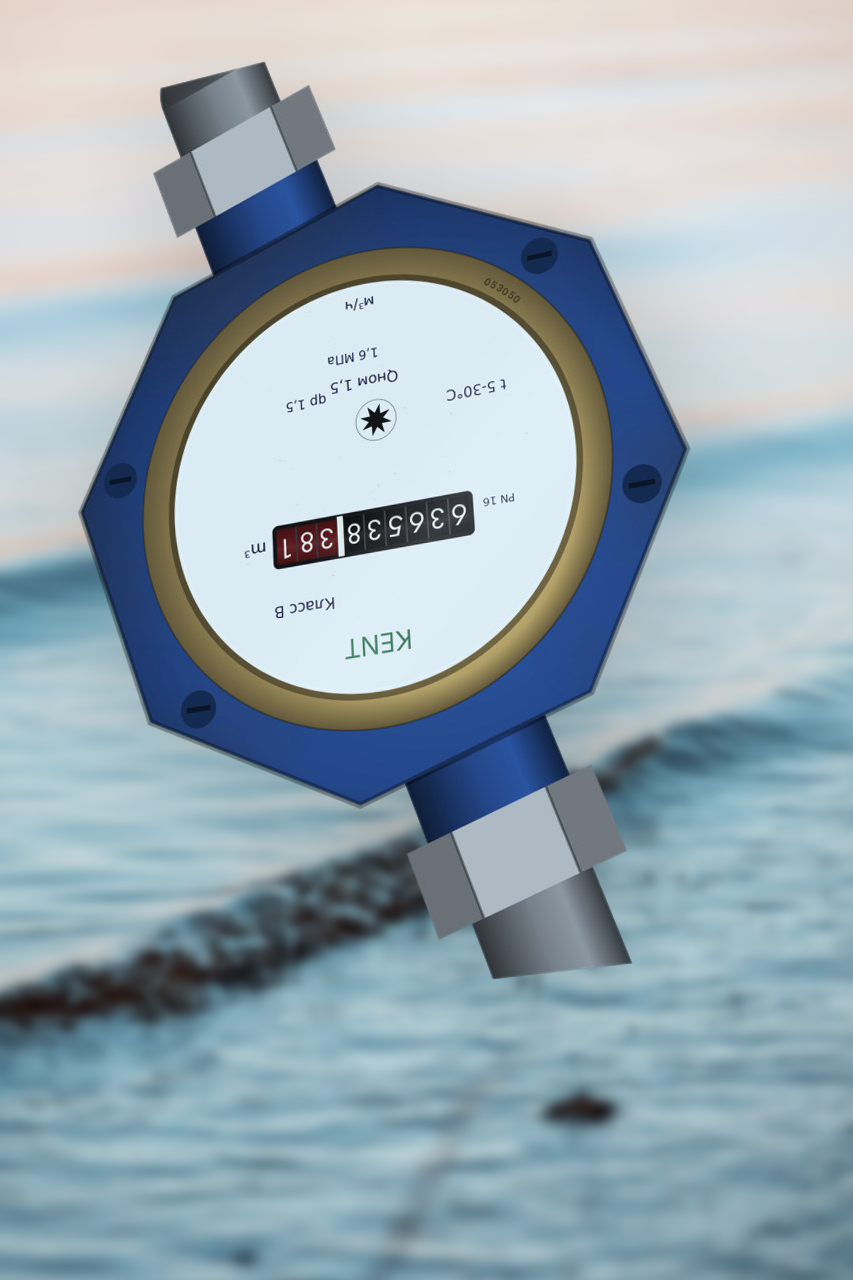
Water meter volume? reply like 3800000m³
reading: 636538.381m³
